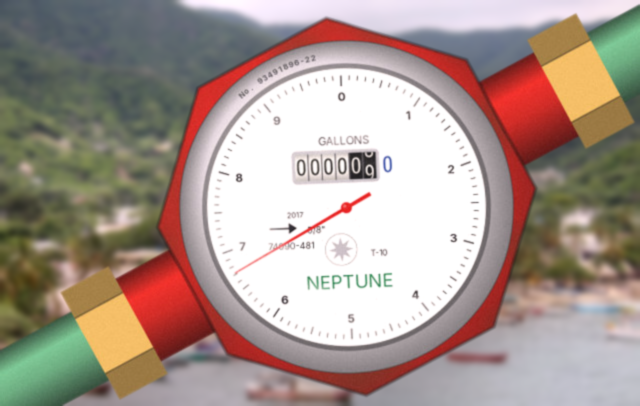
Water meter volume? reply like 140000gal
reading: 86.7gal
